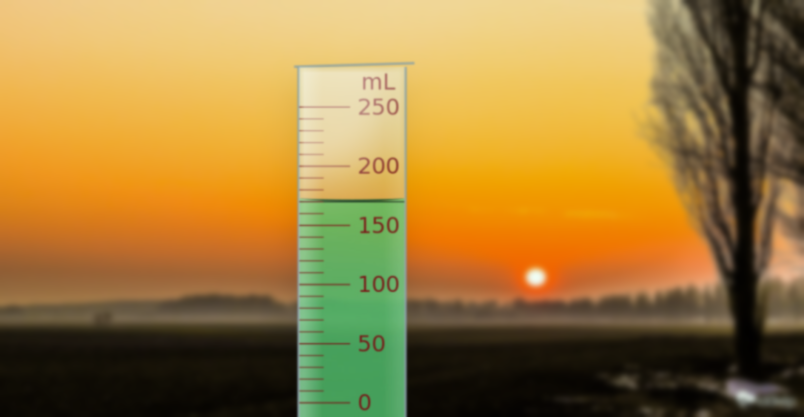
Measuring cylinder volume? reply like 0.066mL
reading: 170mL
